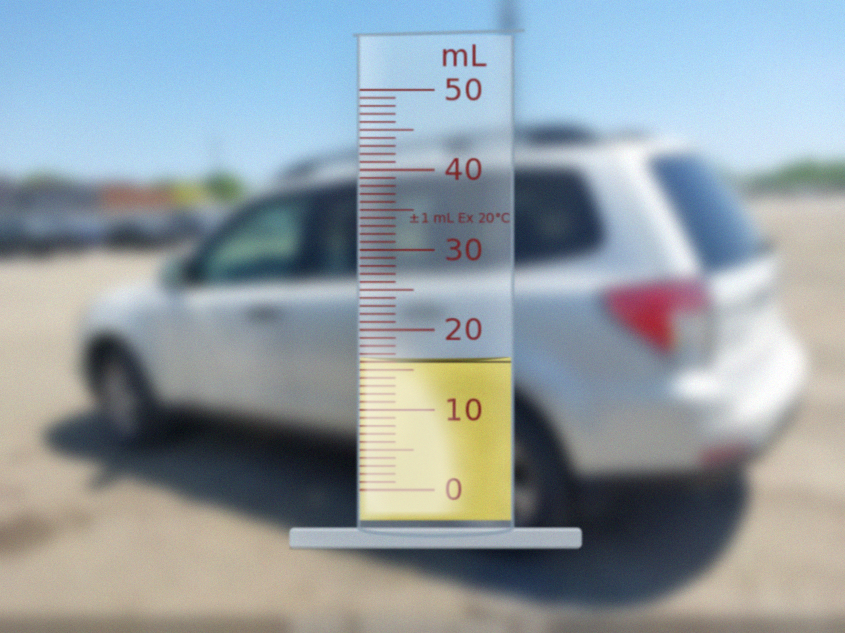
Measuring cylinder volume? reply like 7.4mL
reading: 16mL
